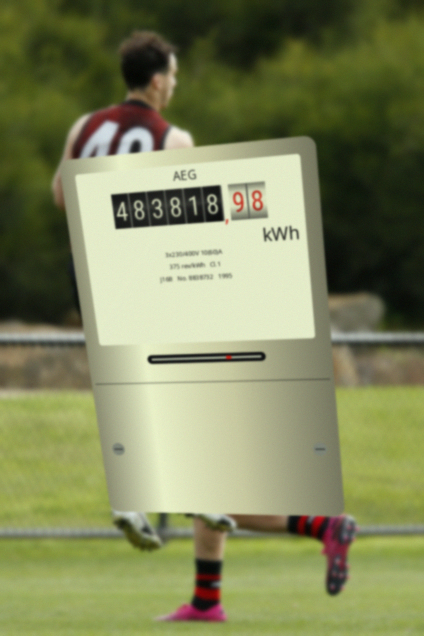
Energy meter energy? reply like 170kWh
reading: 483818.98kWh
